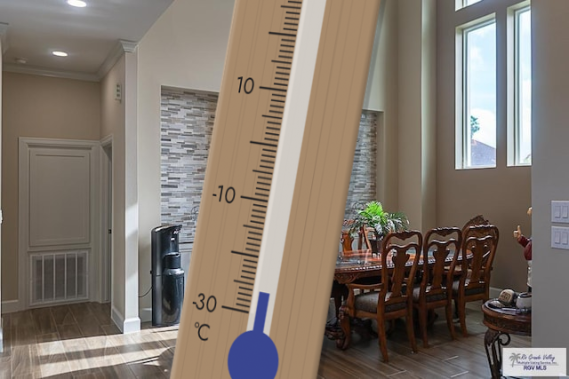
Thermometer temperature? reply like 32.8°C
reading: -26°C
